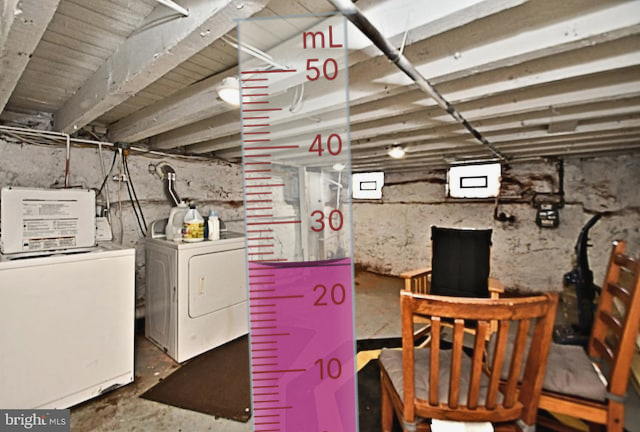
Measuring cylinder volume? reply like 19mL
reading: 24mL
